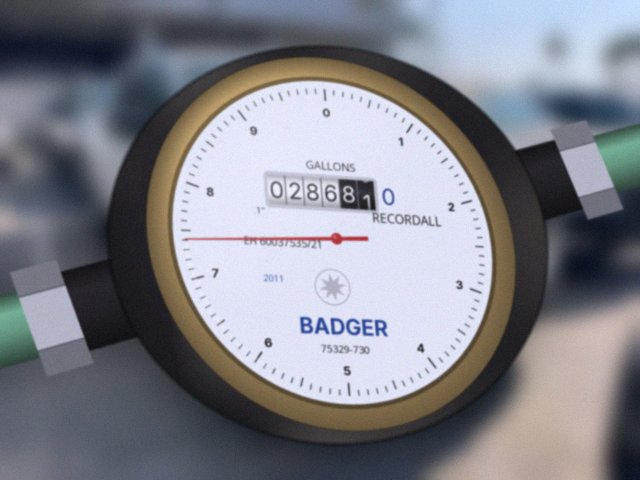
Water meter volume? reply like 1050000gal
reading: 286807.4gal
